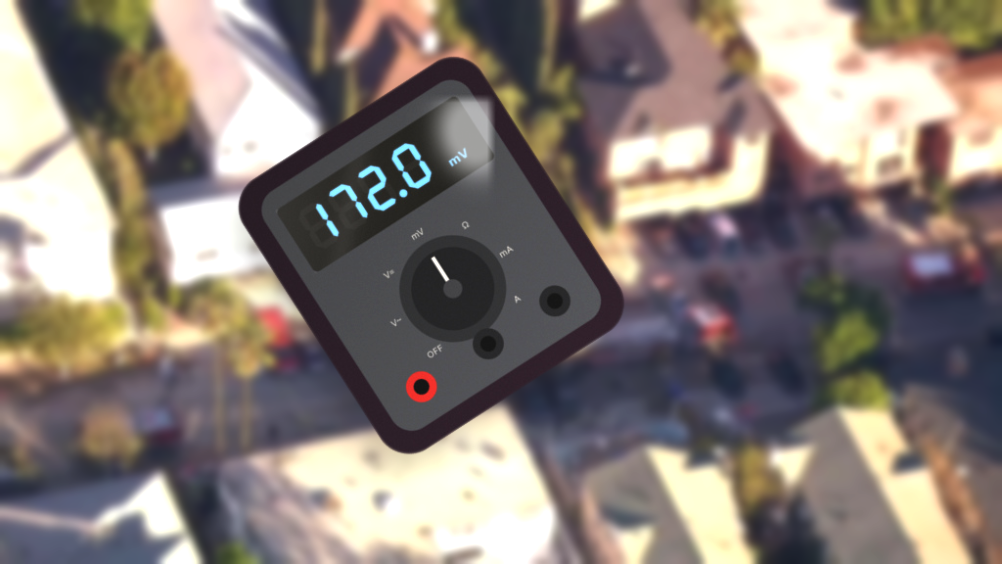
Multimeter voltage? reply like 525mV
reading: 172.0mV
